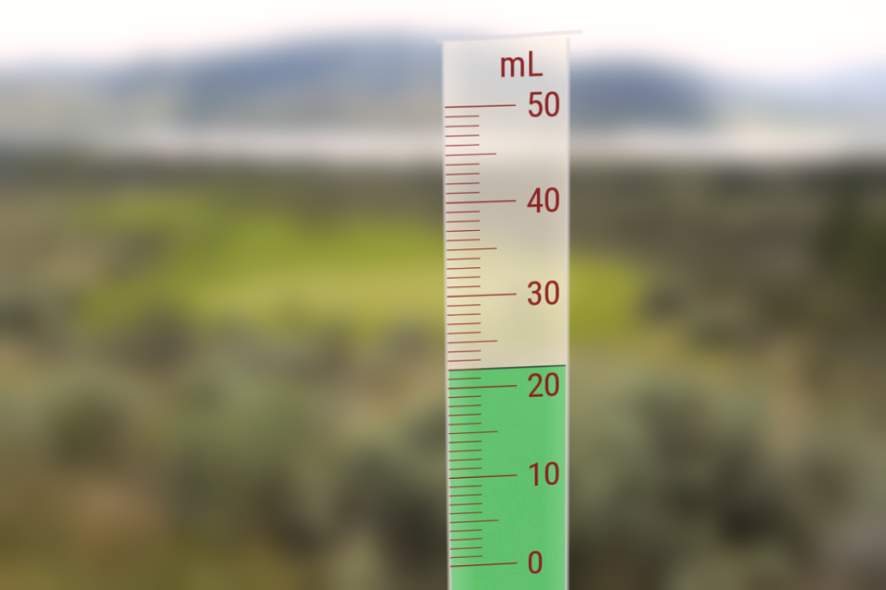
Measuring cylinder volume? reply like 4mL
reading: 22mL
